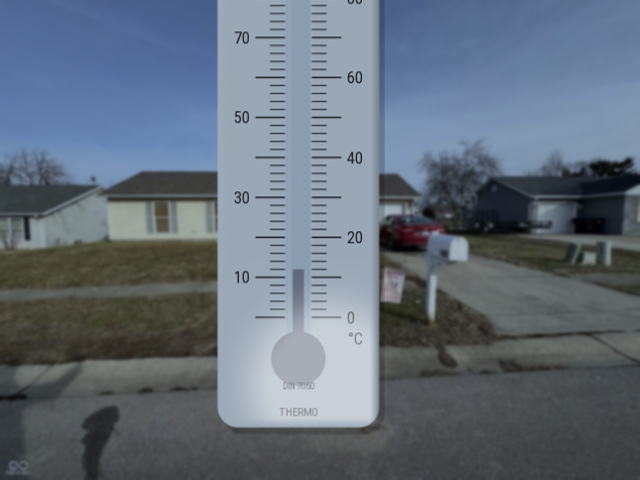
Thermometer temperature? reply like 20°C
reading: 12°C
